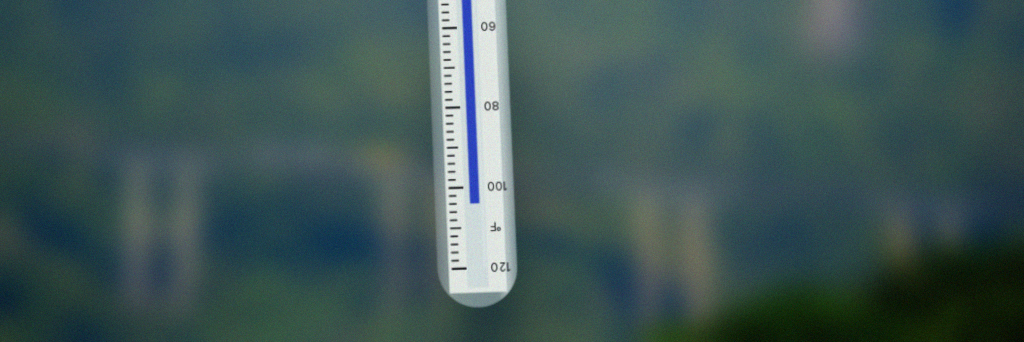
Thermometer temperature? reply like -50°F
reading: 104°F
